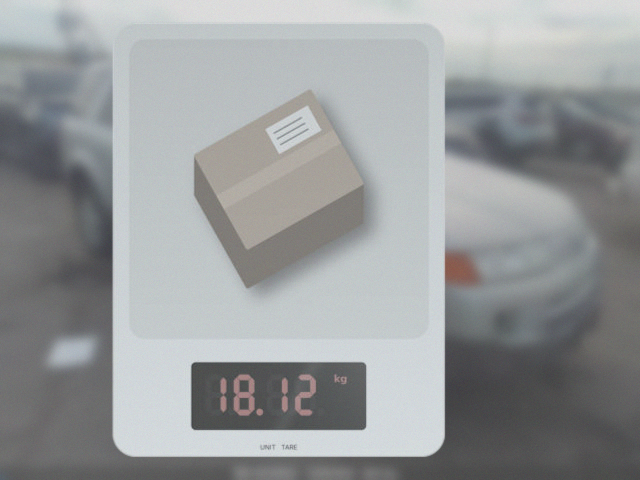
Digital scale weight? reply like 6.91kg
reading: 18.12kg
